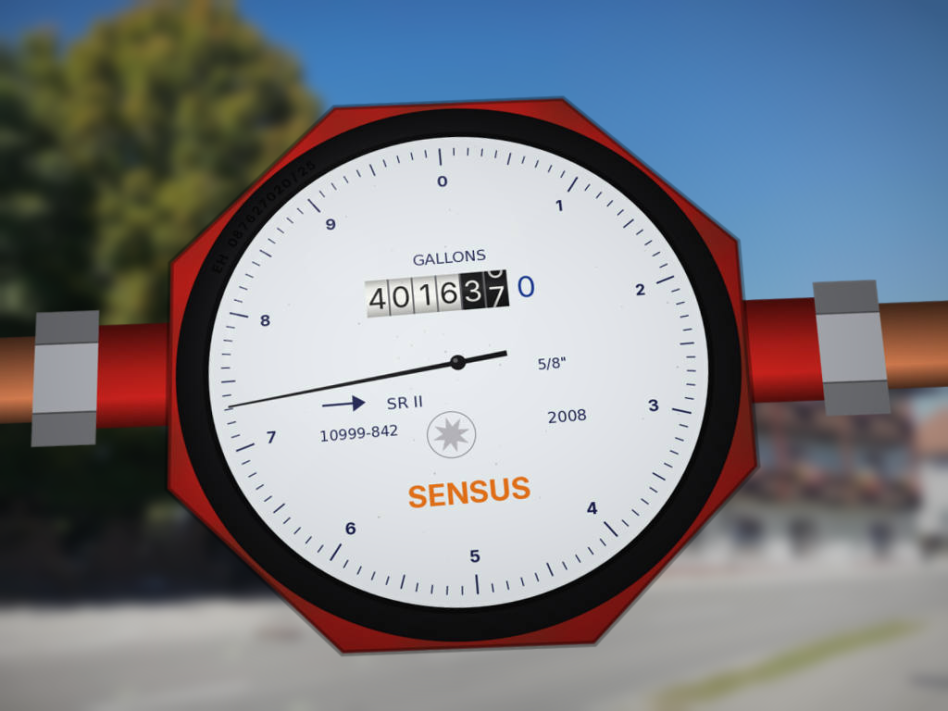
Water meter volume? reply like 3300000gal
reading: 4016367.3gal
